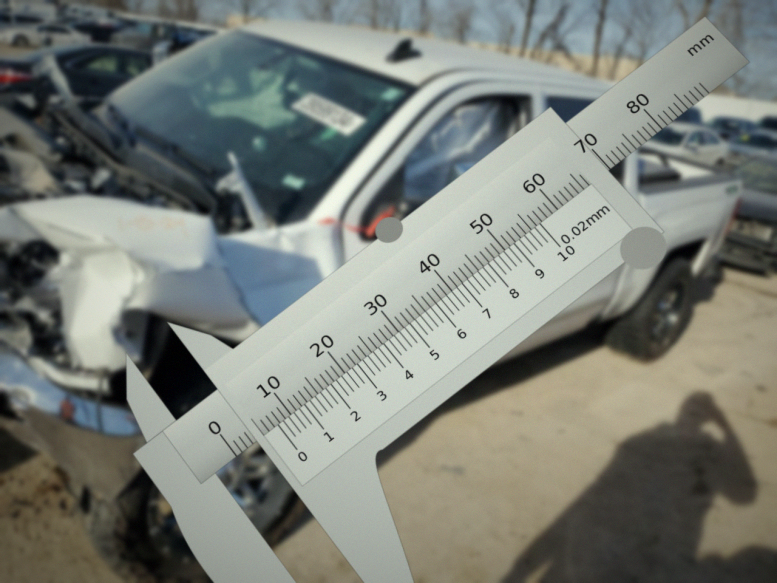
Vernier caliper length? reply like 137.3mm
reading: 7.6mm
